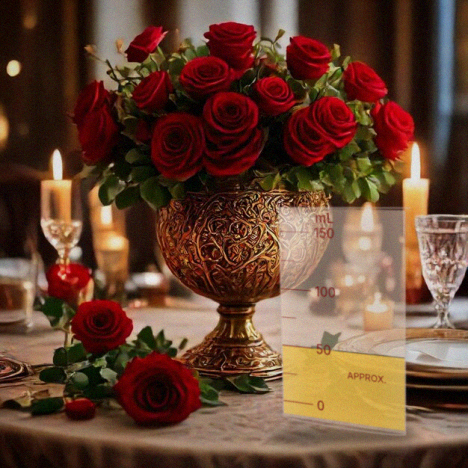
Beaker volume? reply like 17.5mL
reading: 50mL
